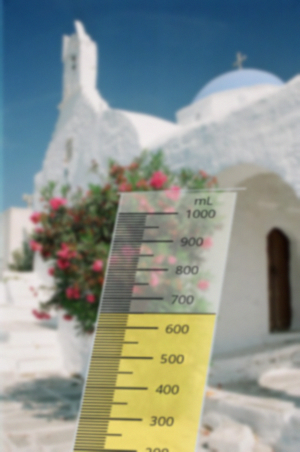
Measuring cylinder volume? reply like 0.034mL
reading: 650mL
